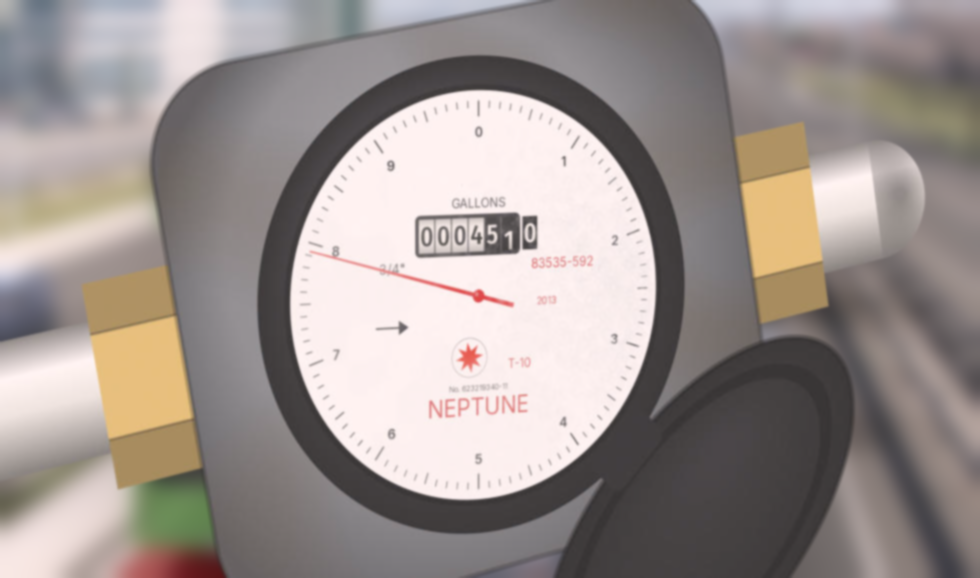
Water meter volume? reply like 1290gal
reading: 4507.9gal
